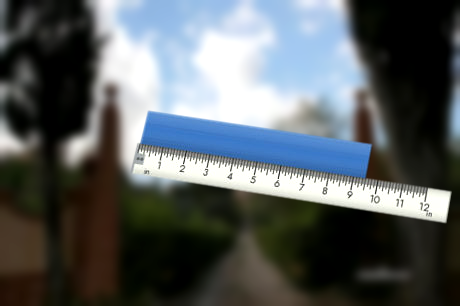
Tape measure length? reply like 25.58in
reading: 9.5in
